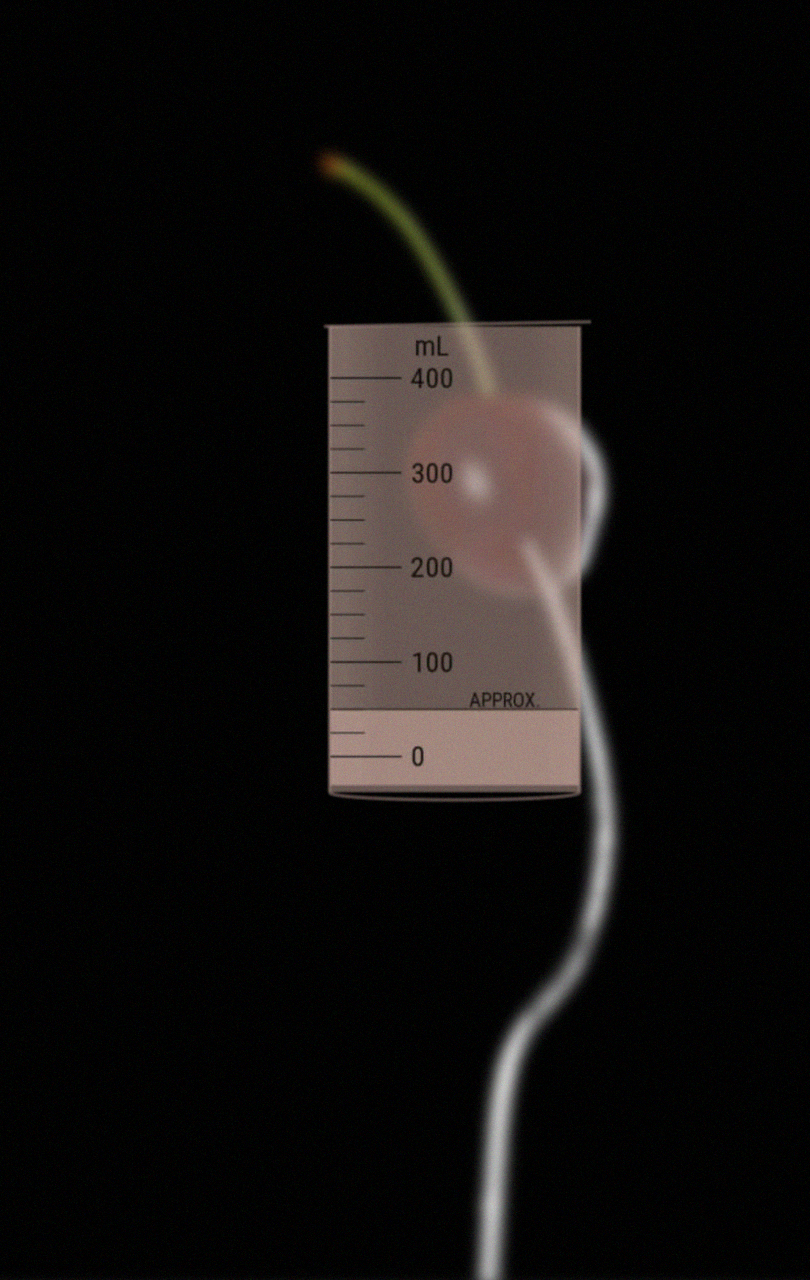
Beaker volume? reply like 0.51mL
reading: 50mL
